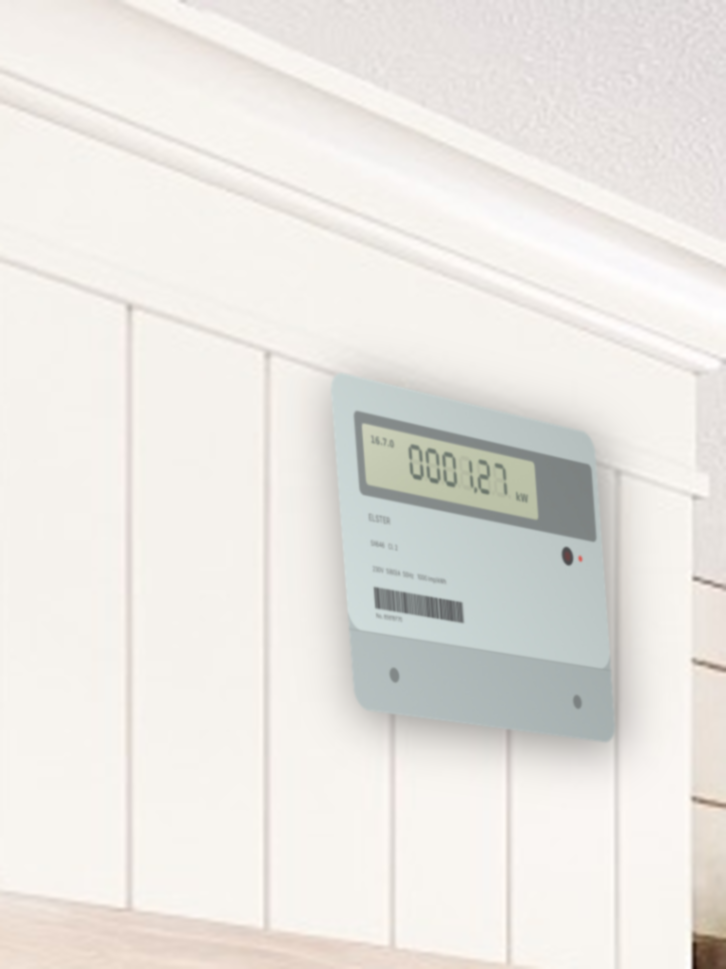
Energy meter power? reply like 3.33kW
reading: 1.27kW
